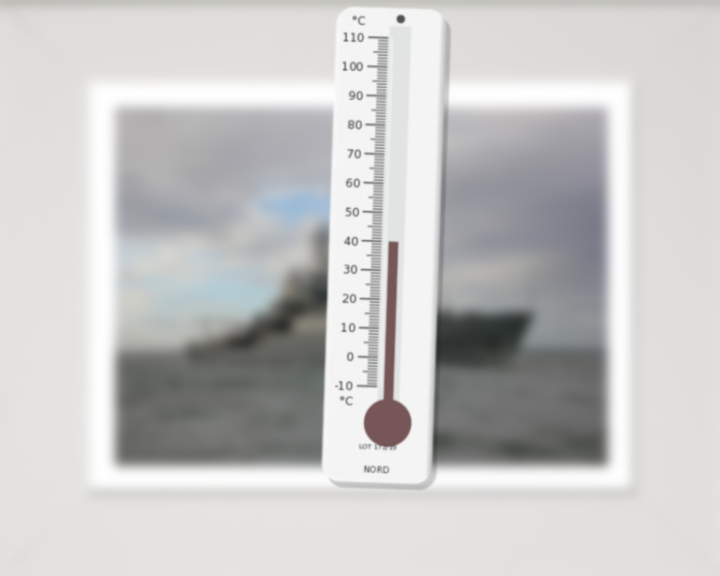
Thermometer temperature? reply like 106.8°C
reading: 40°C
